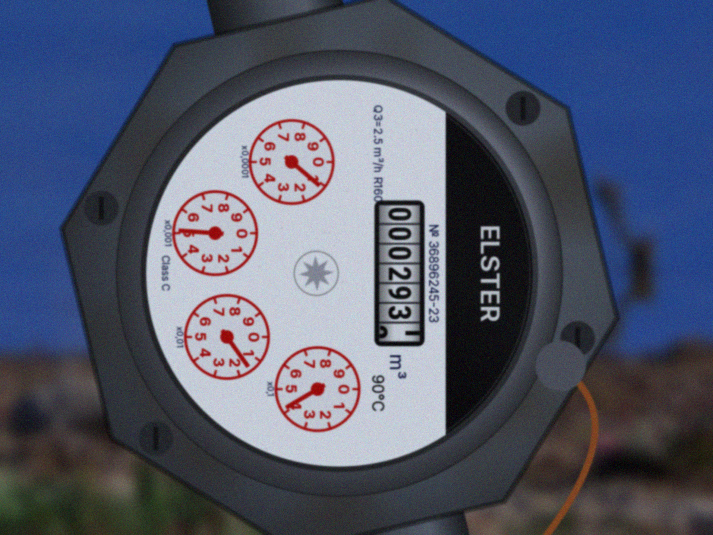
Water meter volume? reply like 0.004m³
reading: 2931.4151m³
